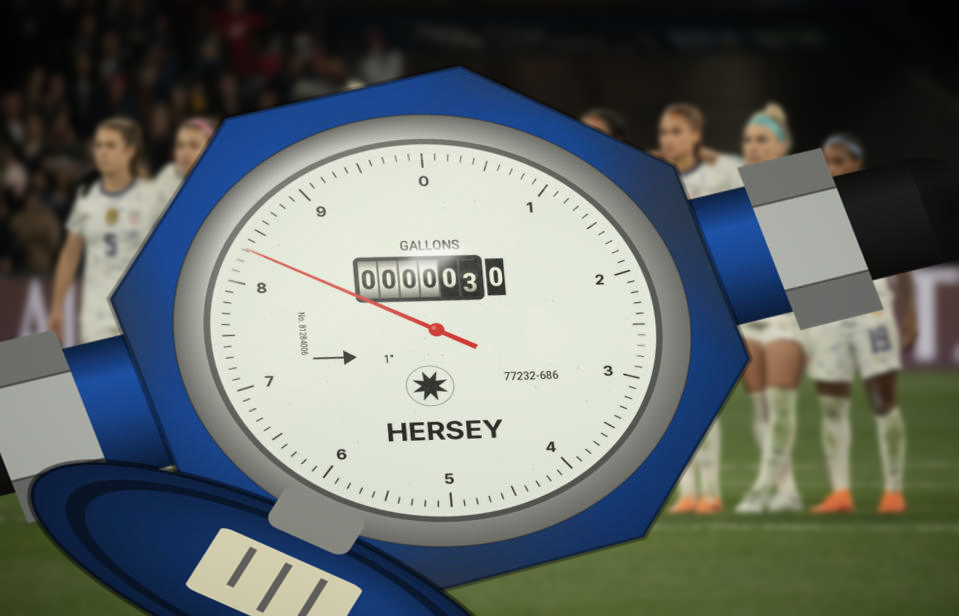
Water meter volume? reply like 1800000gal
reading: 28.3gal
